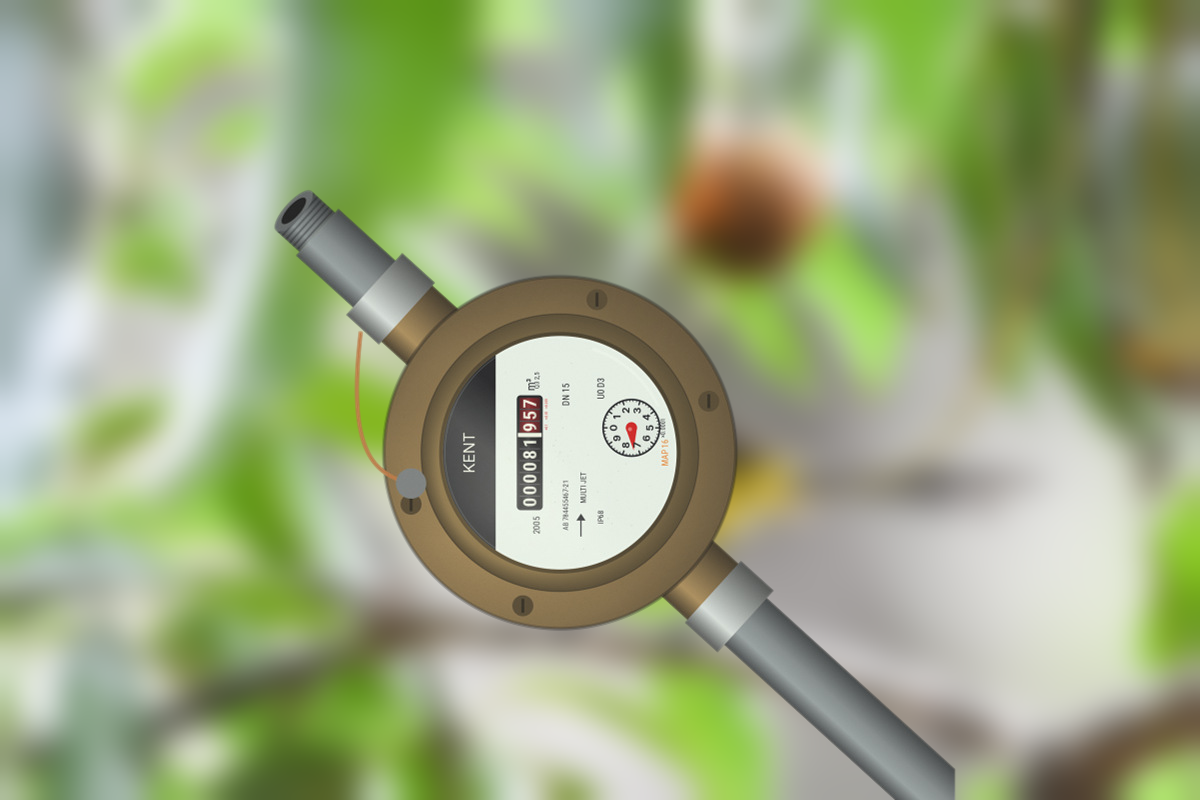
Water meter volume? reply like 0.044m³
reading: 81.9577m³
